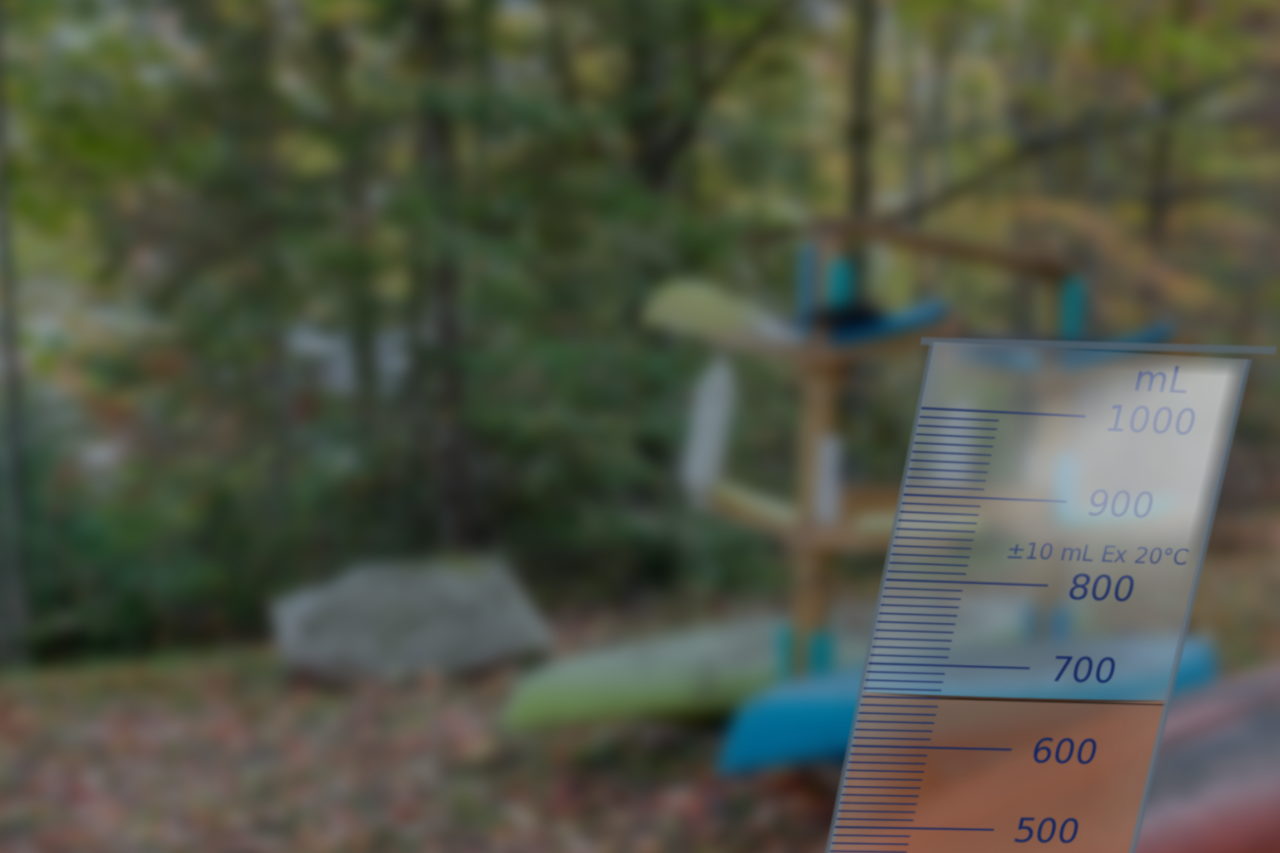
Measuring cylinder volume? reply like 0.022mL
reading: 660mL
